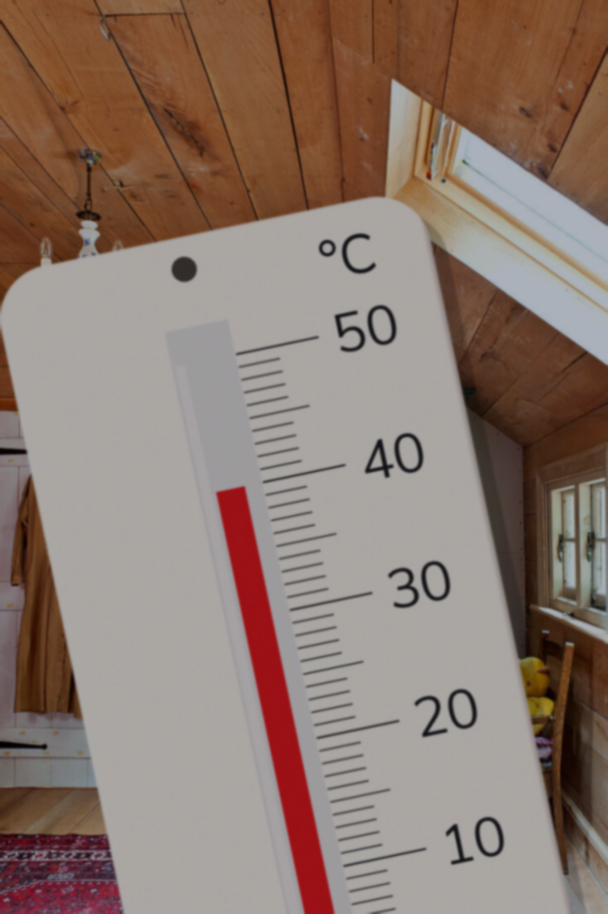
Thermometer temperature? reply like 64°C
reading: 40°C
